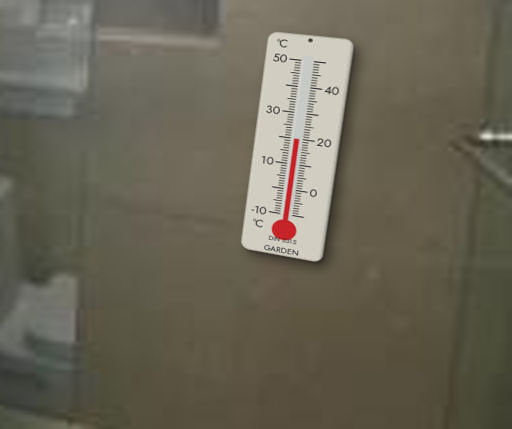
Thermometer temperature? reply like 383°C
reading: 20°C
